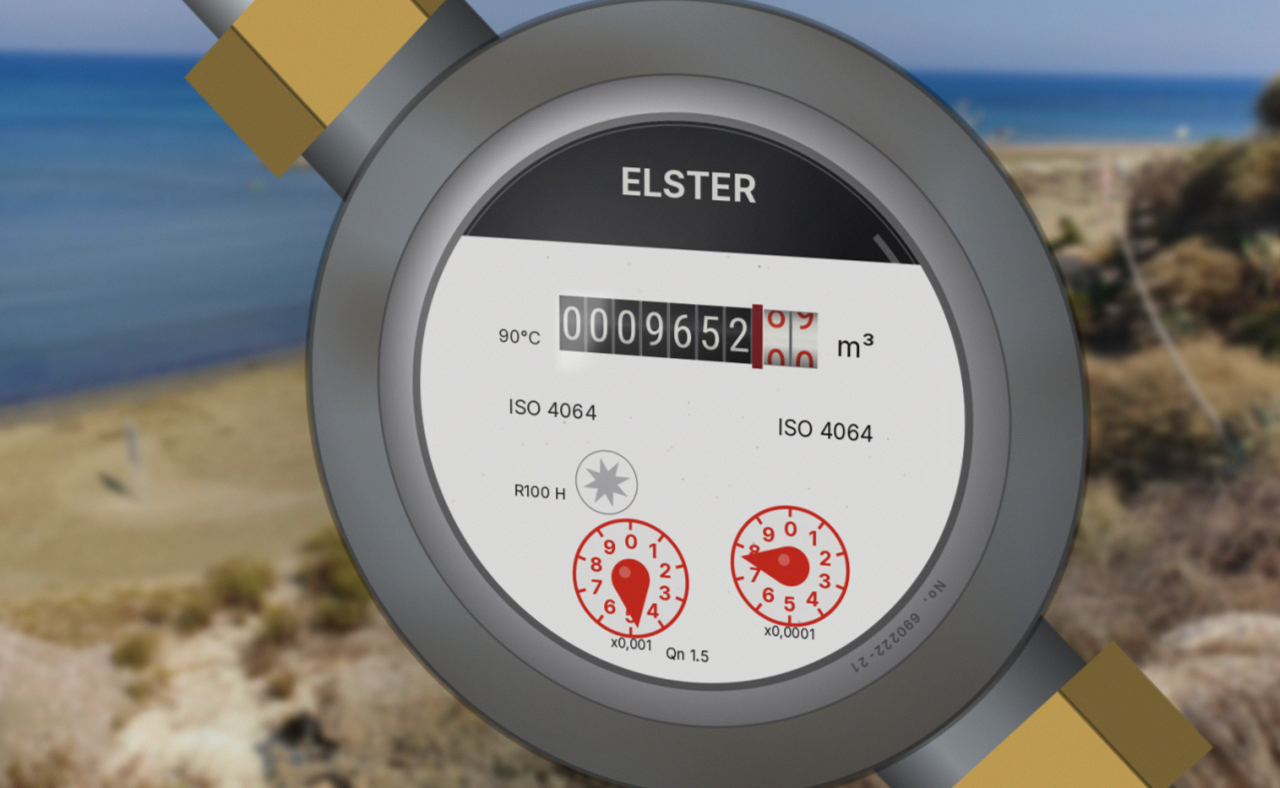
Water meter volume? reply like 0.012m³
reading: 9652.8947m³
